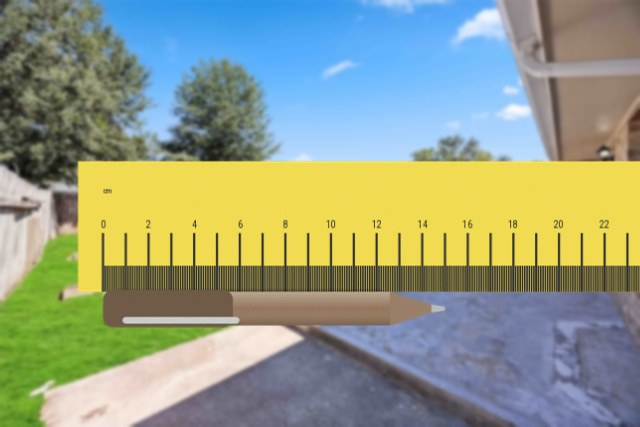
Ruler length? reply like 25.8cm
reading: 15cm
